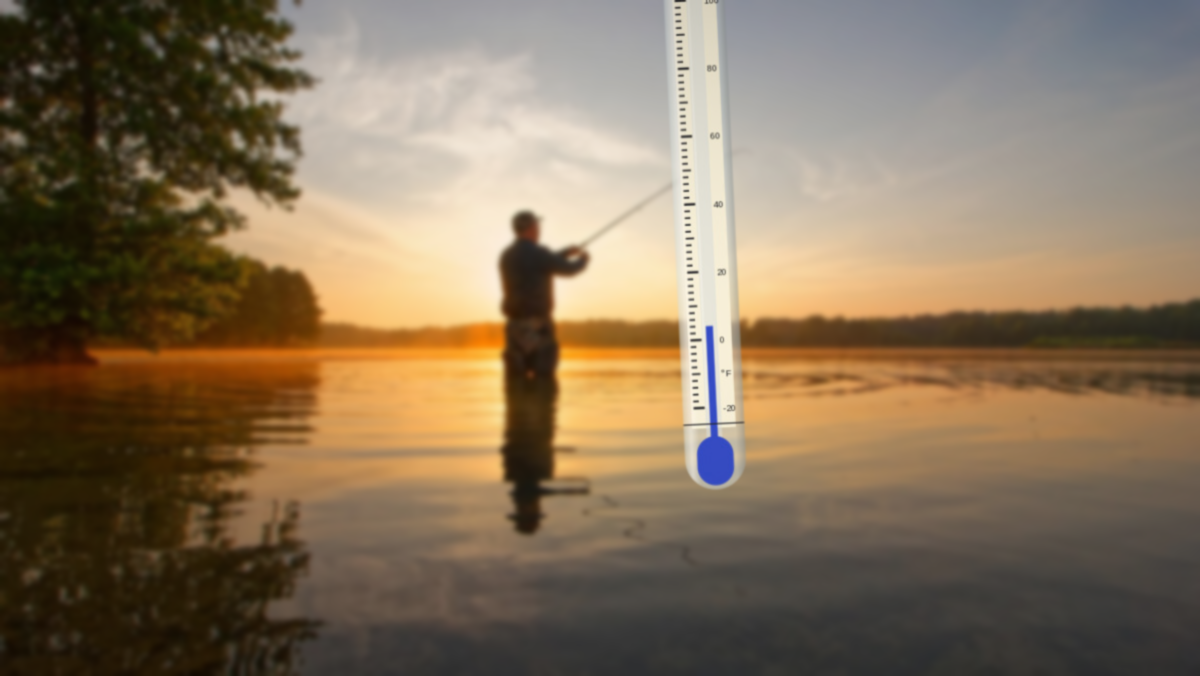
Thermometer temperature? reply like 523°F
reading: 4°F
